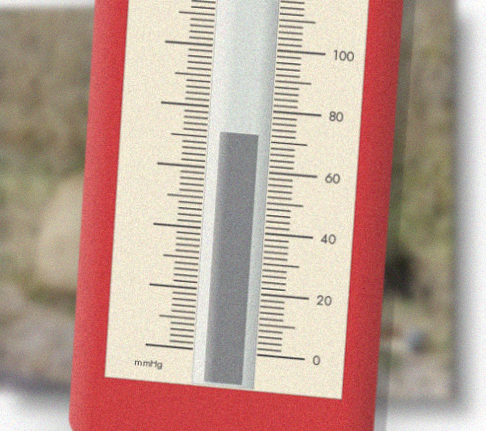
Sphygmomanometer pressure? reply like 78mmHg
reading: 72mmHg
